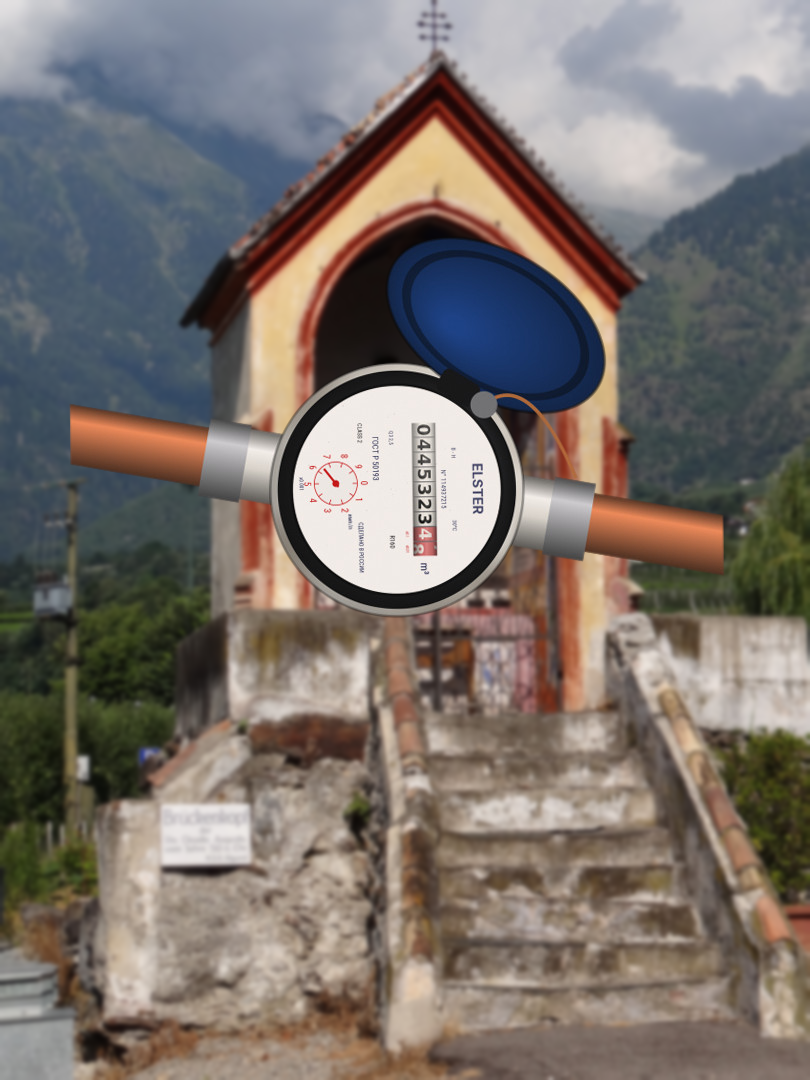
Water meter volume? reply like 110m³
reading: 445323.476m³
